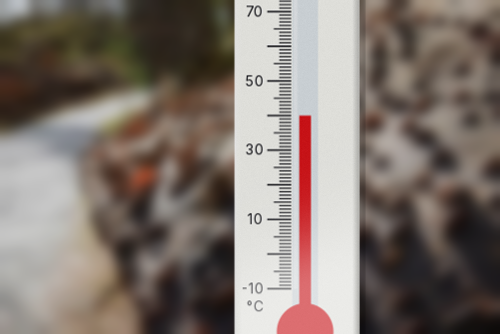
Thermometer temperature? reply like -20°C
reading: 40°C
